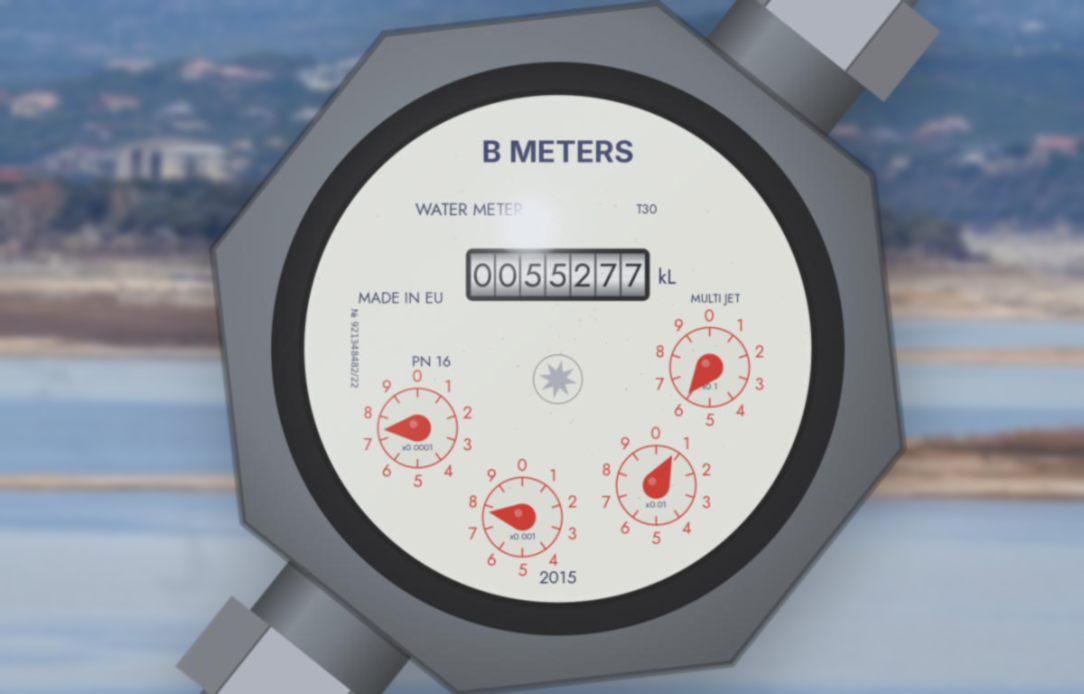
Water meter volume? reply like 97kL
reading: 55277.6077kL
